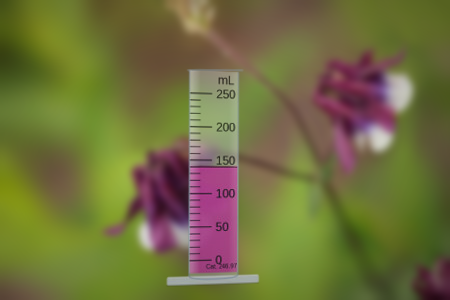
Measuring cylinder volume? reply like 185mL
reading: 140mL
